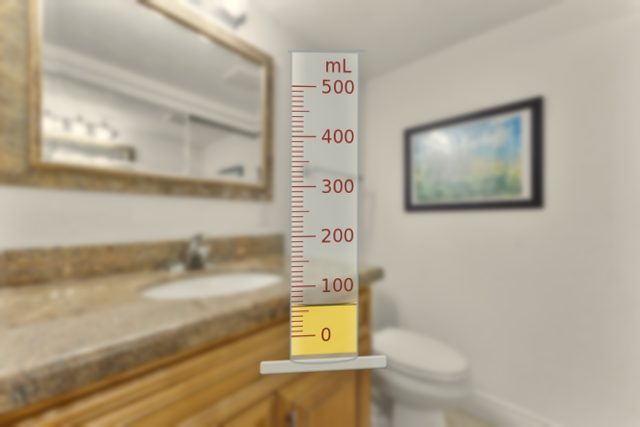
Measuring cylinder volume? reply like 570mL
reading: 60mL
